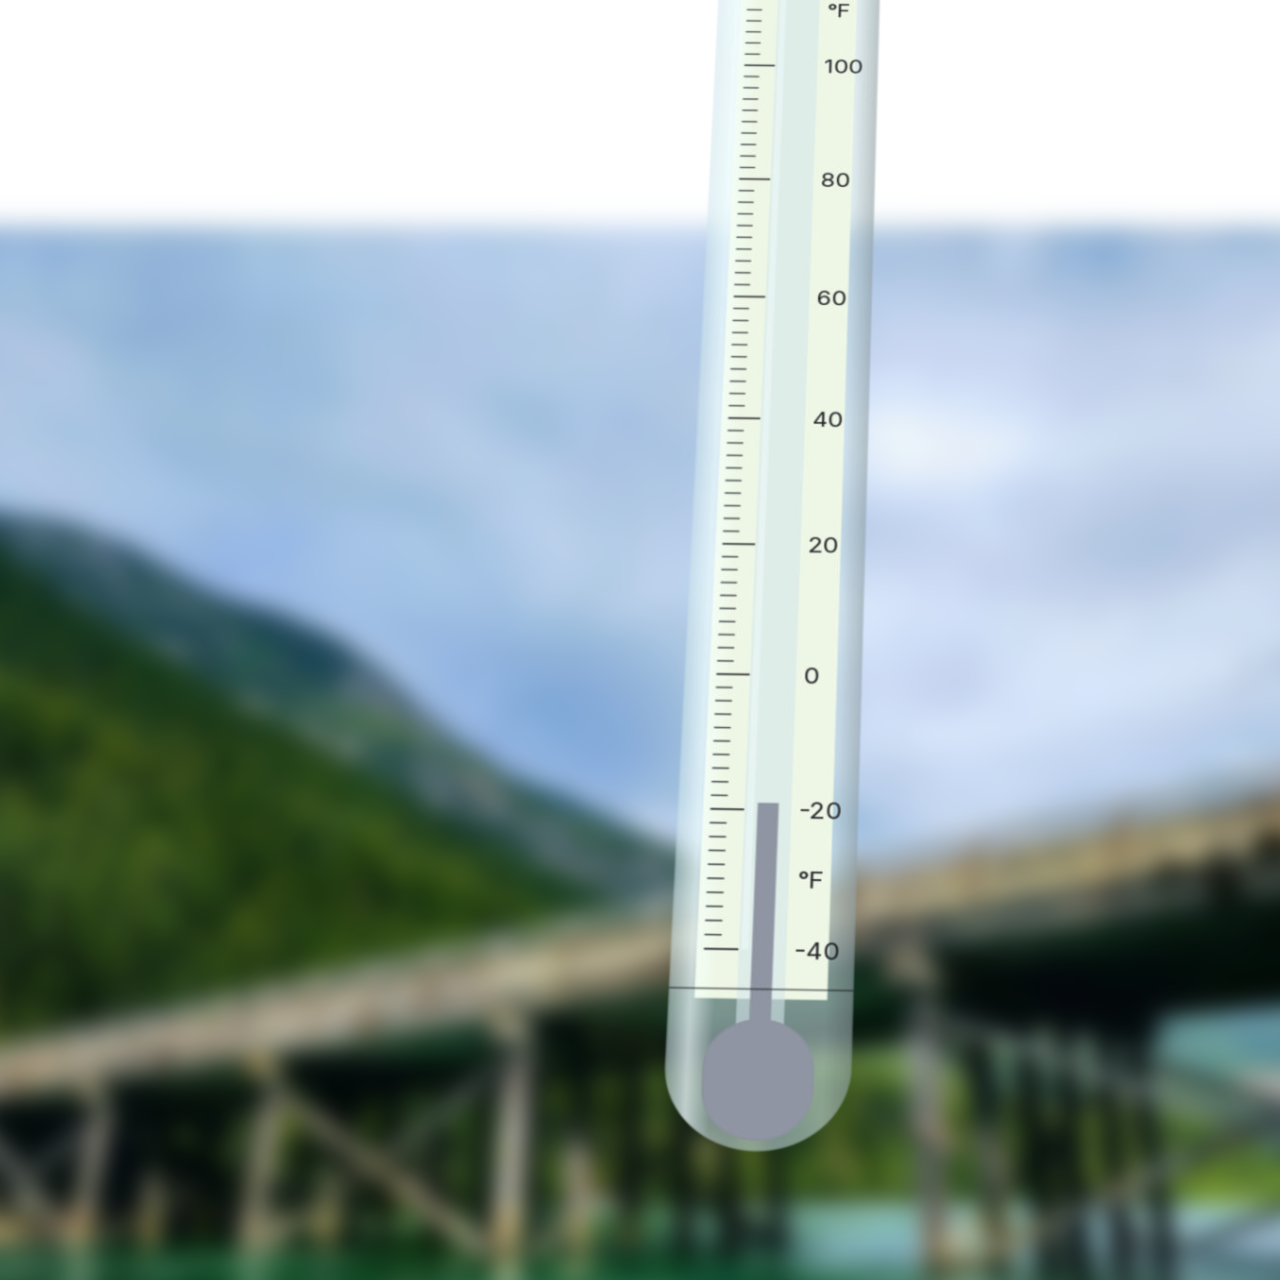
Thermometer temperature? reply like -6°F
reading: -19°F
